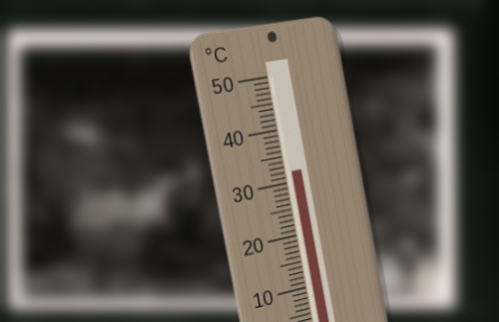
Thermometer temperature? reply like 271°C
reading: 32°C
